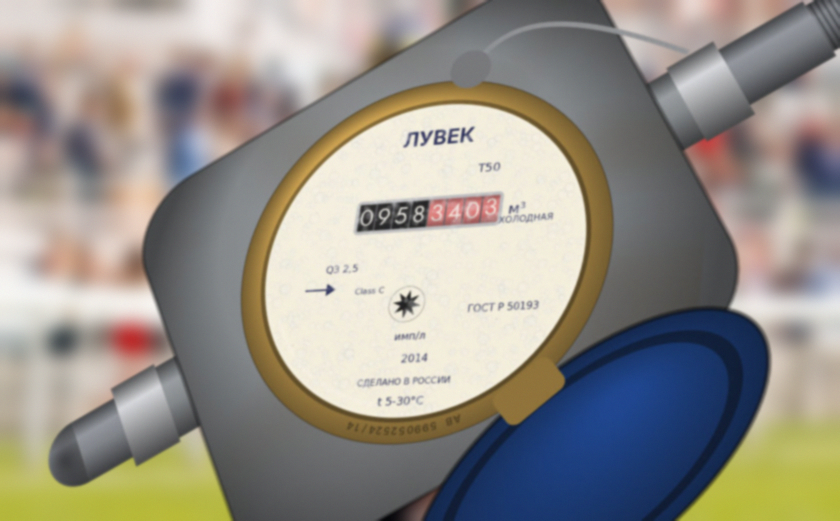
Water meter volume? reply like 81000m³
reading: 958.3403m³
